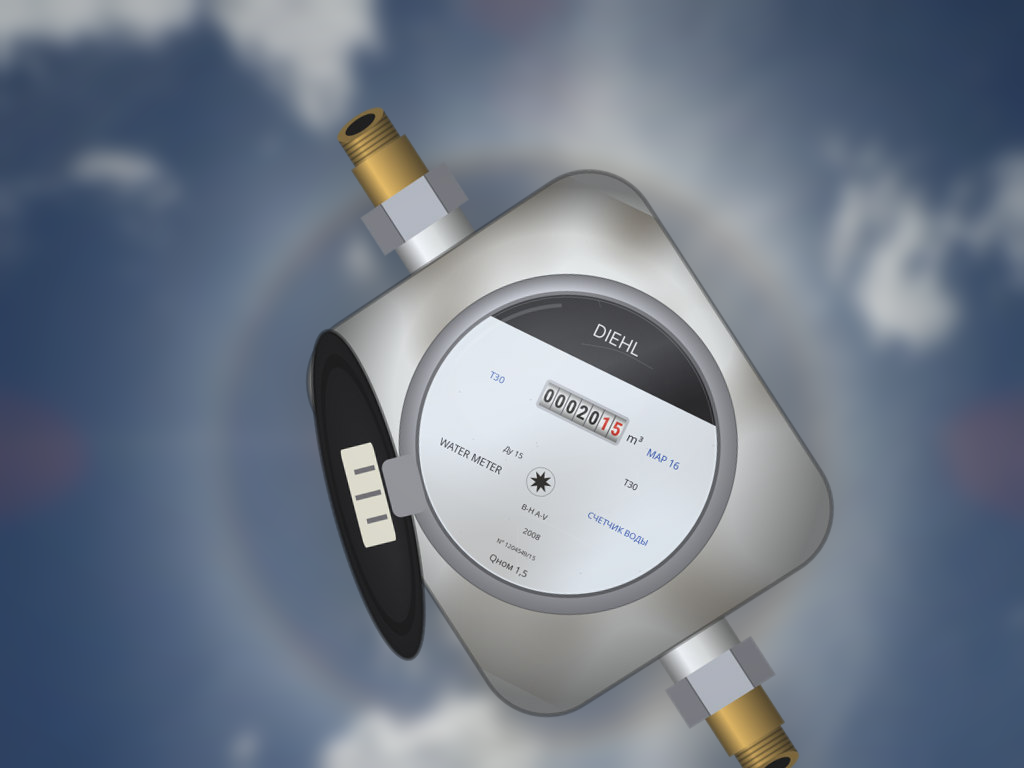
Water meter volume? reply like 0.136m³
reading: 20.15m³
